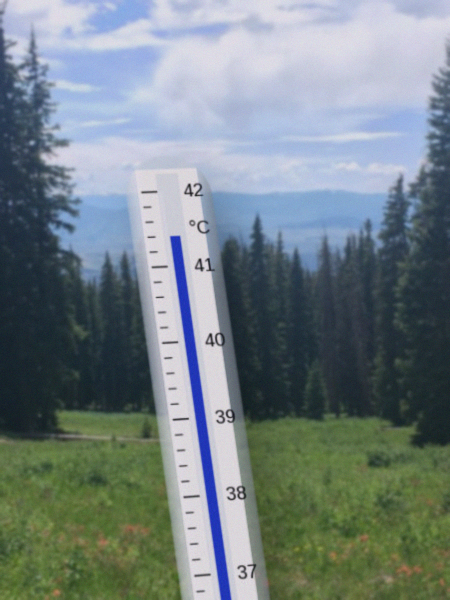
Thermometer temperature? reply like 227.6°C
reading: 41.4°C
